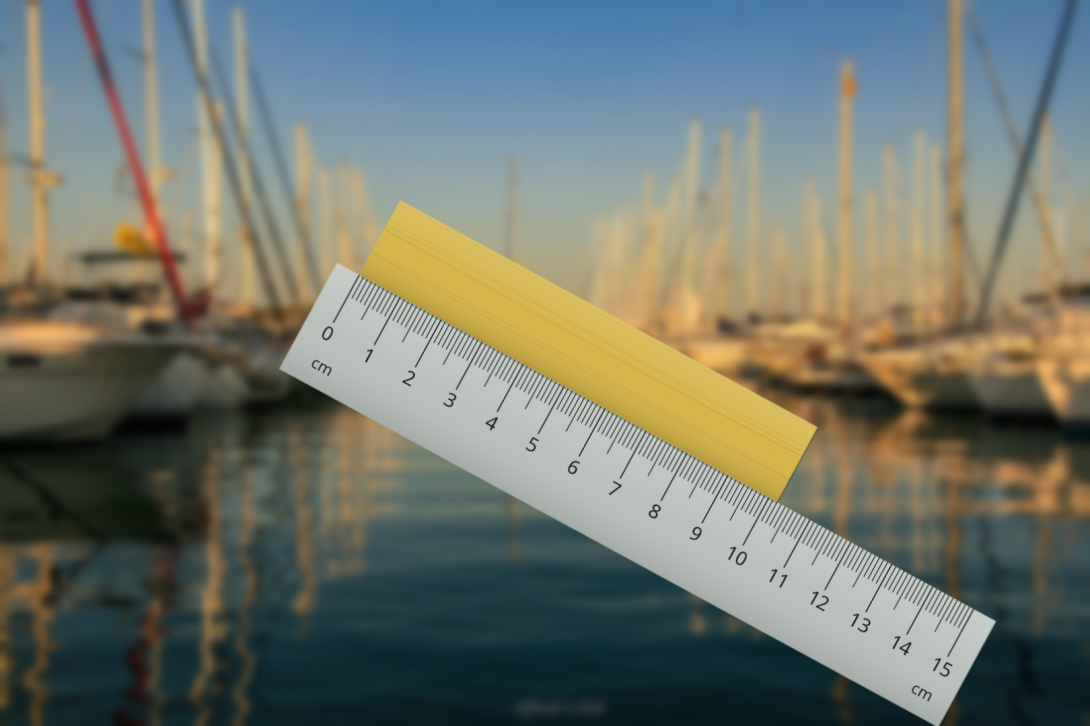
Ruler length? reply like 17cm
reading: 10.2cm
